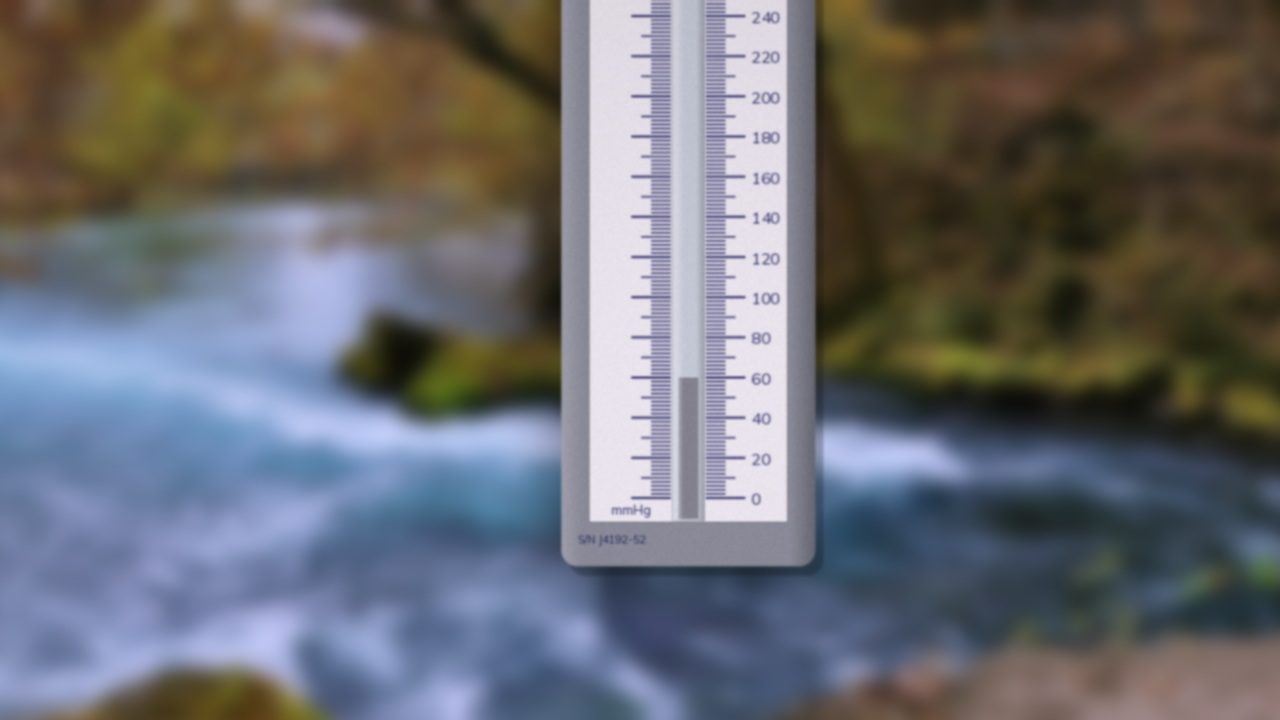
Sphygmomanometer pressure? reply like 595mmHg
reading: 60mmHg
